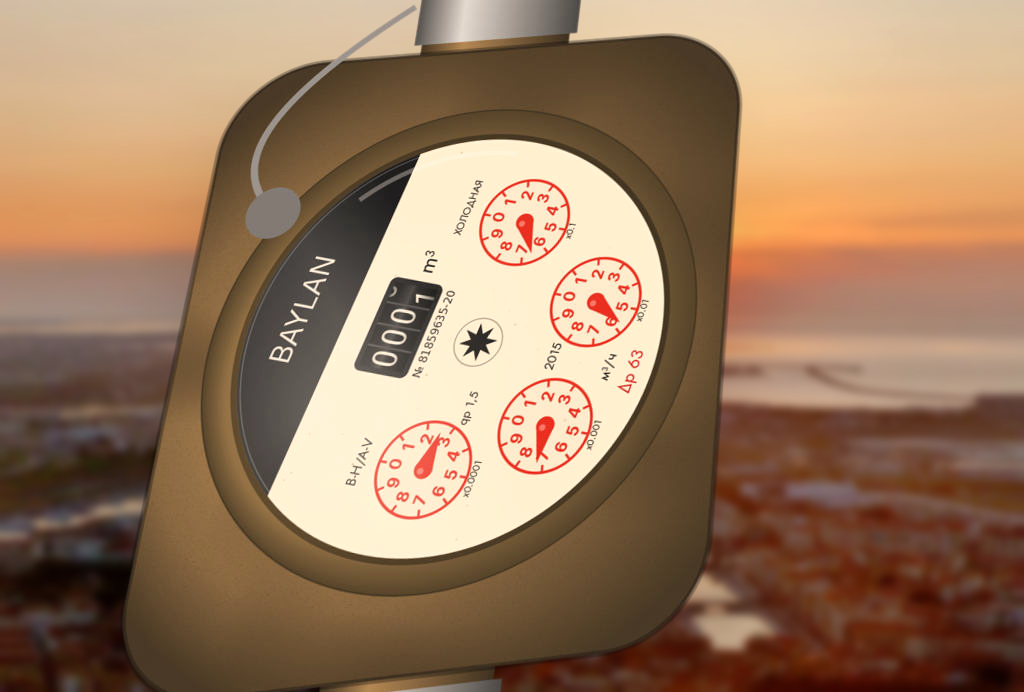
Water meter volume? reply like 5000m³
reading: 0.6572m³
